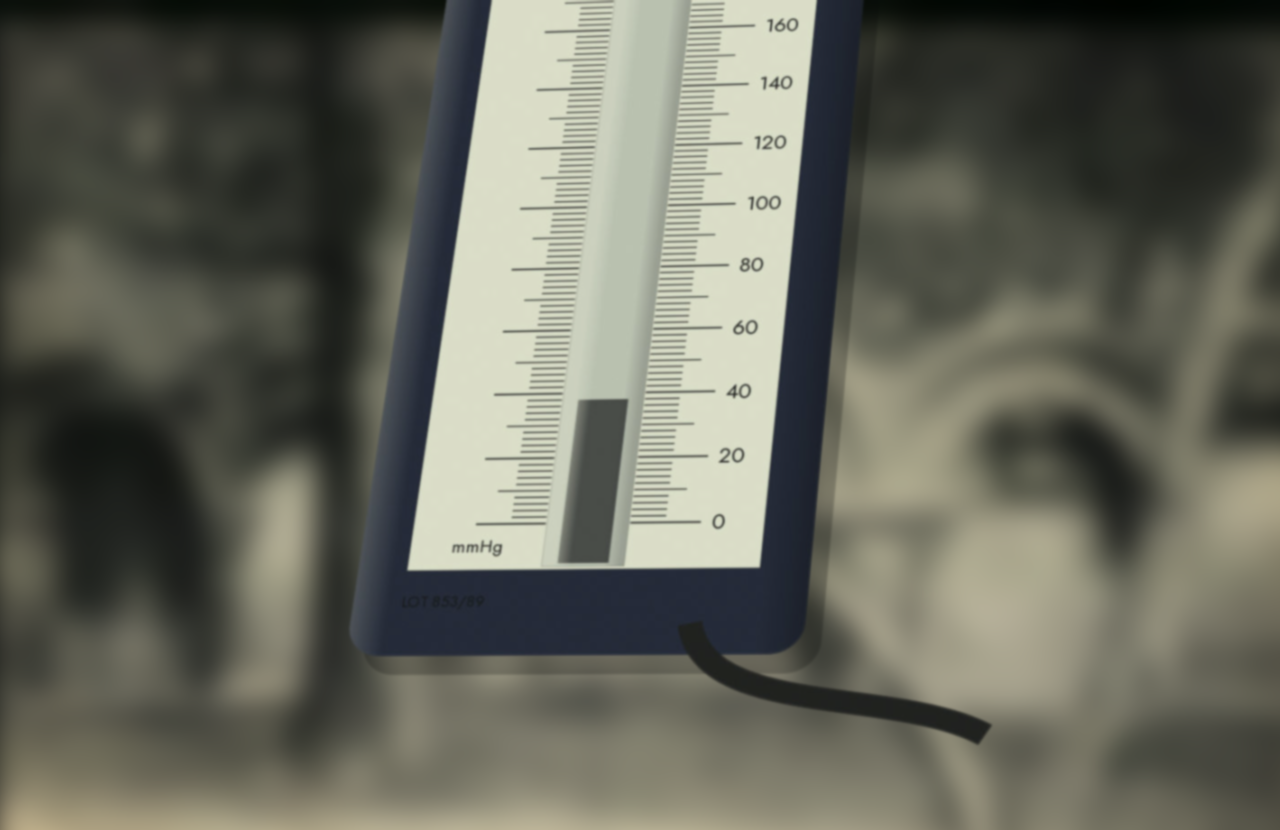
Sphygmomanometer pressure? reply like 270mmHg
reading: 38mmHg
